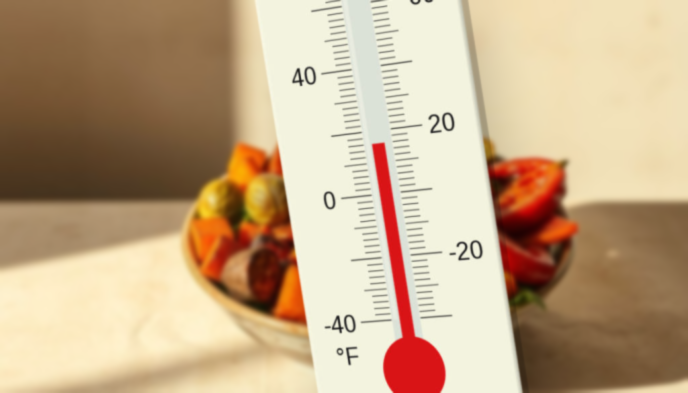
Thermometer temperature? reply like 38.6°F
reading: 16°F
